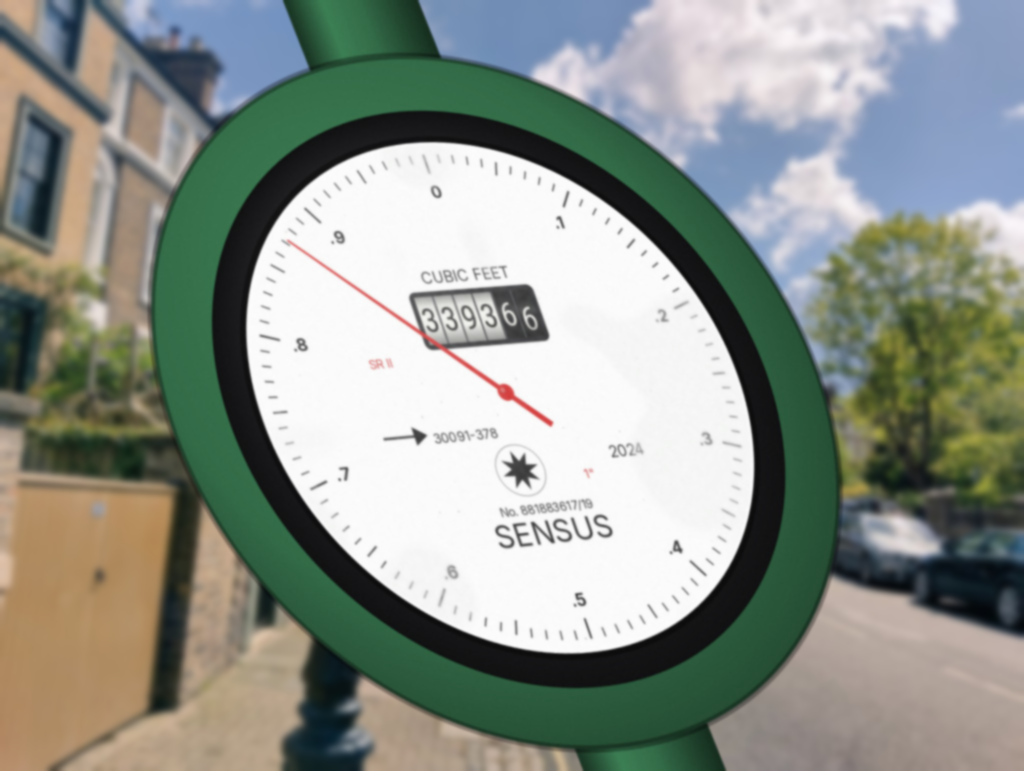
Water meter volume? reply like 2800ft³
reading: 339365.87ft³
